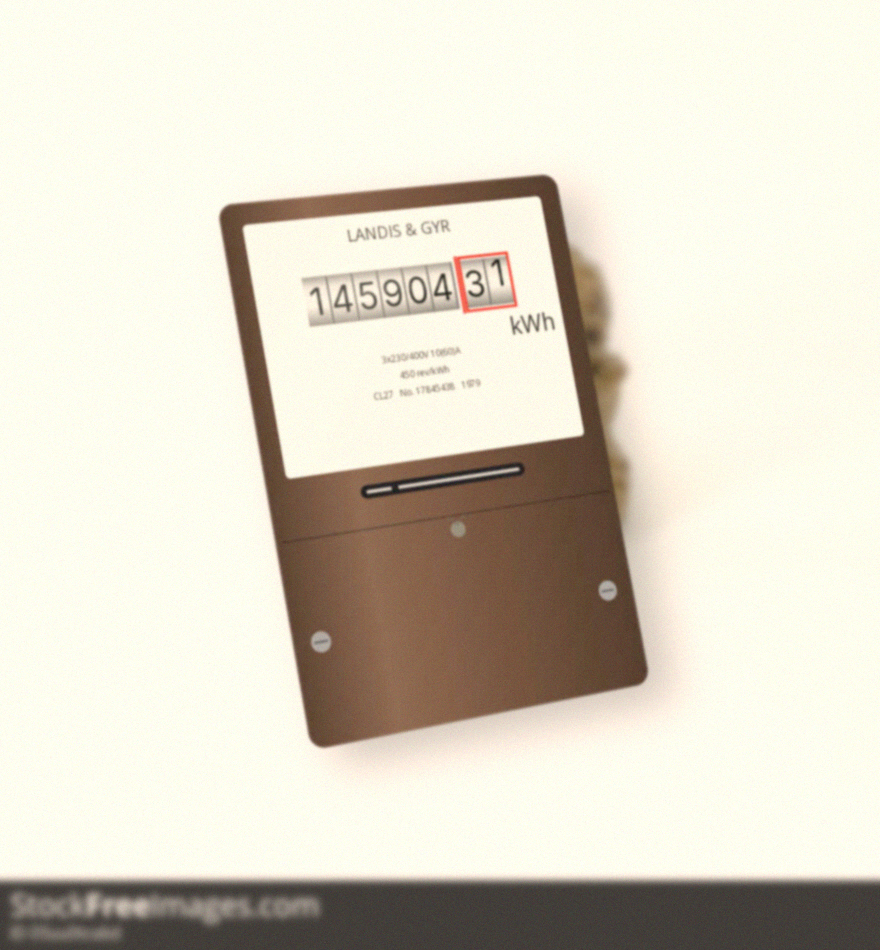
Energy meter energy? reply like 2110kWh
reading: 145904.31kWh
